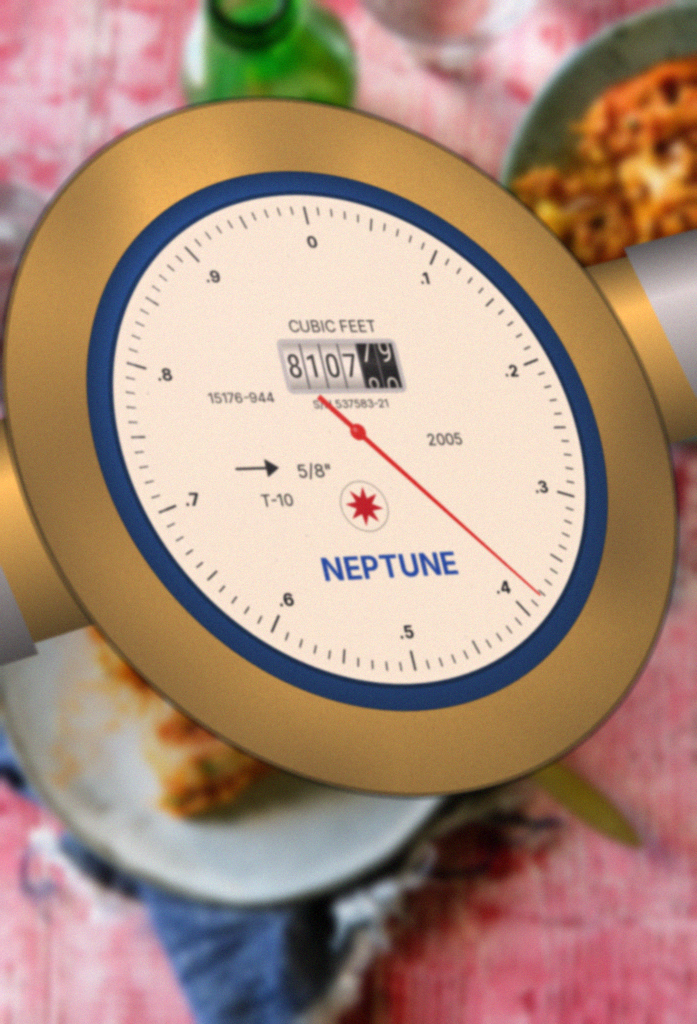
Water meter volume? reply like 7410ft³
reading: 810779.38ft³
